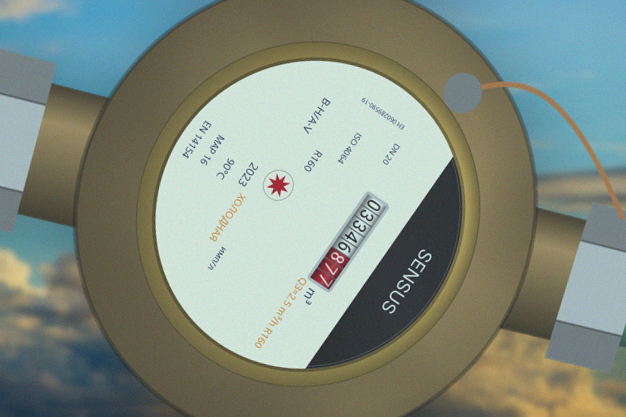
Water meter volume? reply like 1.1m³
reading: 3346.877m³
